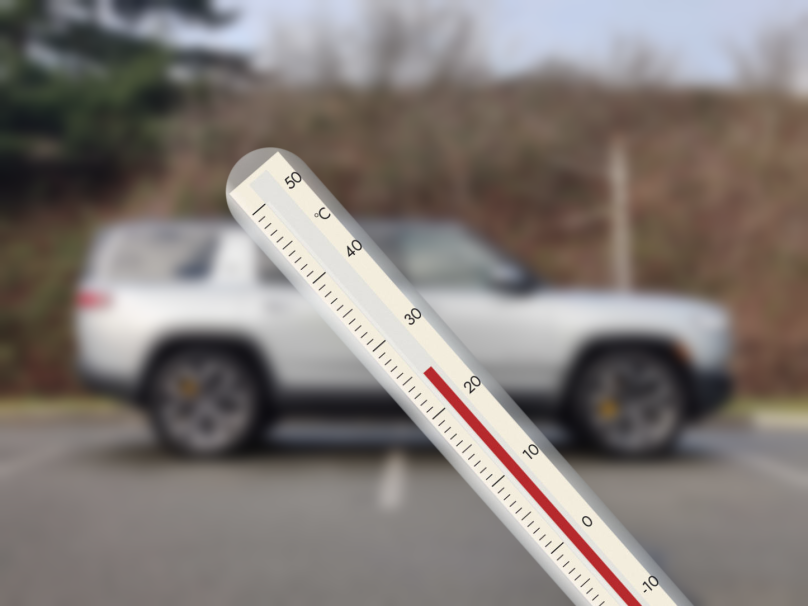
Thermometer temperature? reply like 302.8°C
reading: 24.5°C
